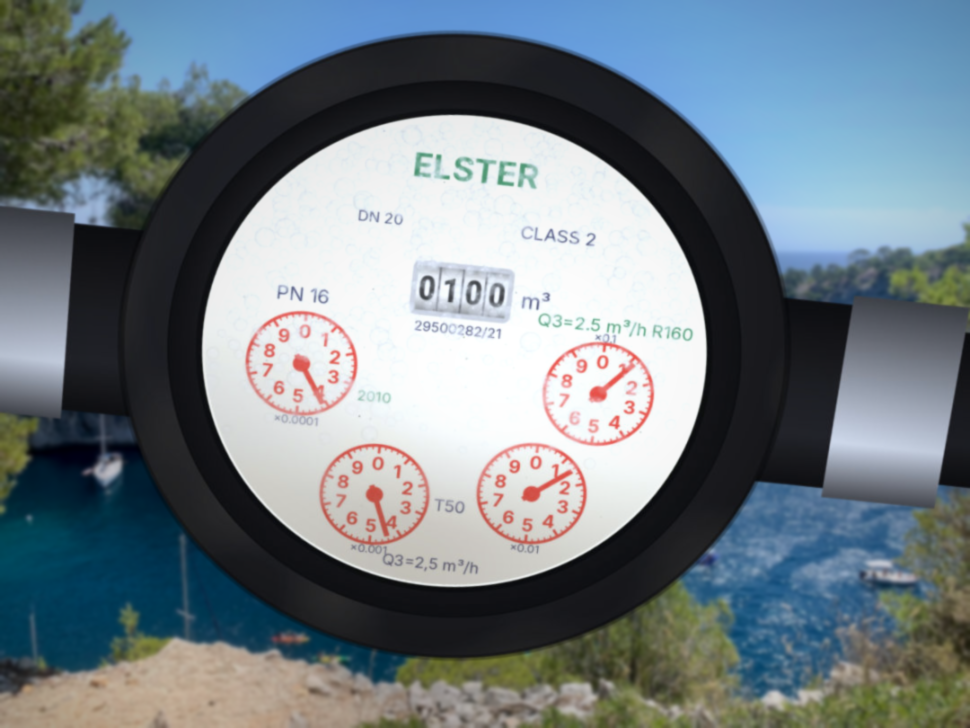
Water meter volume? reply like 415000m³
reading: 100.1144m³
